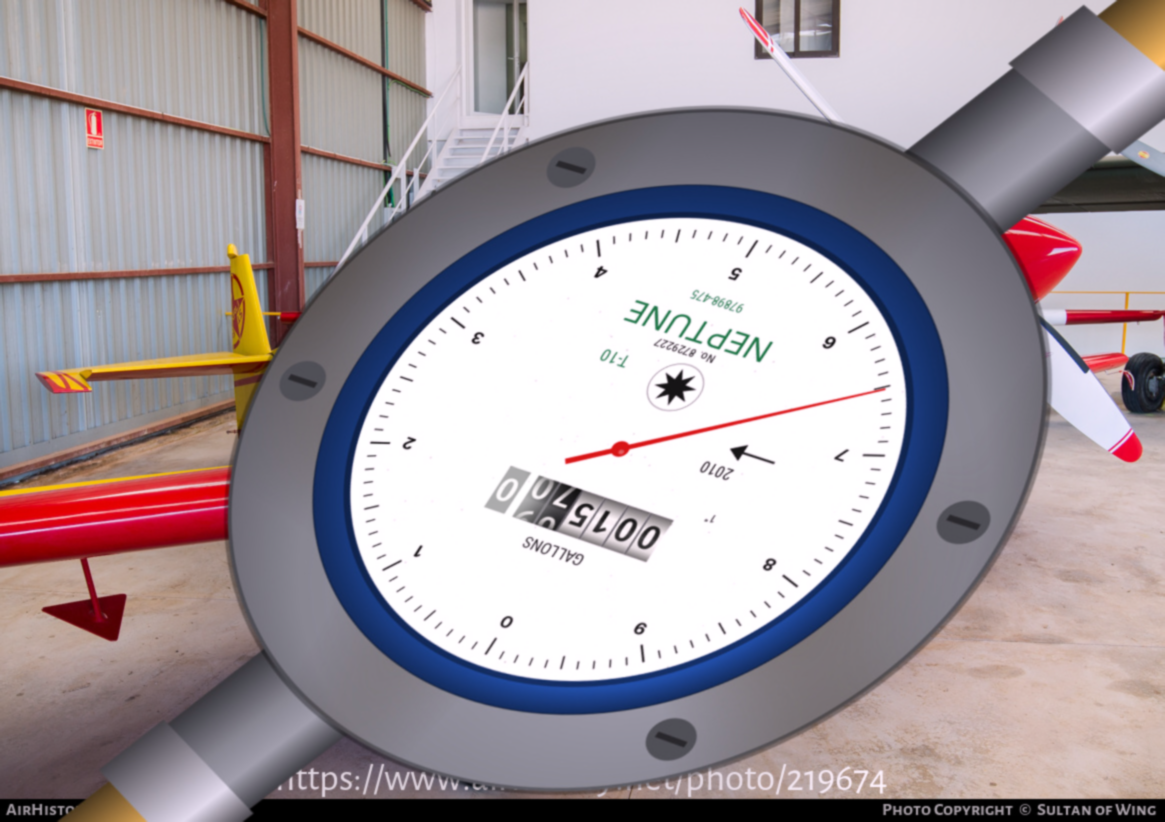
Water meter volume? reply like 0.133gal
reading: 15696.5gal
